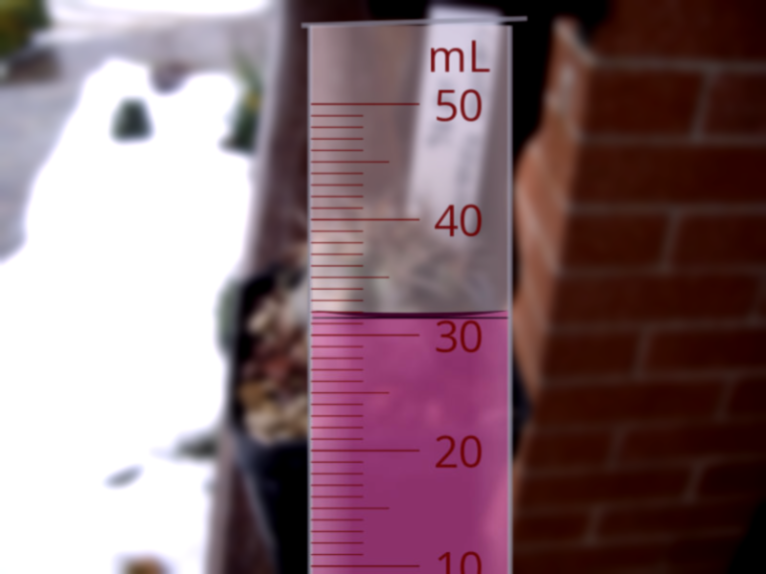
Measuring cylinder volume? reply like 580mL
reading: 31.5mL
